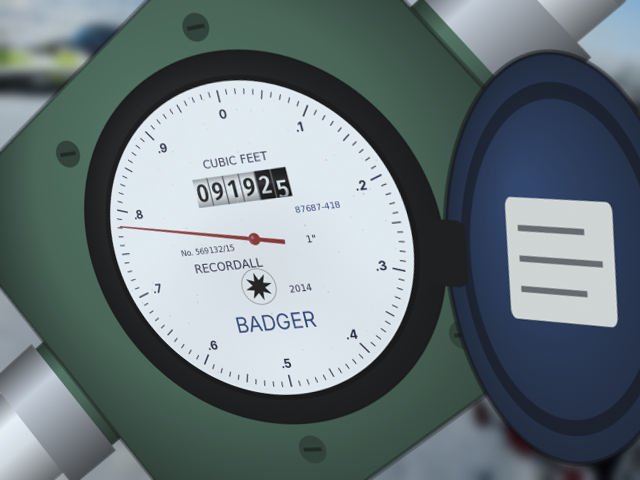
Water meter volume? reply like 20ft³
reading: 91924.78ft³
